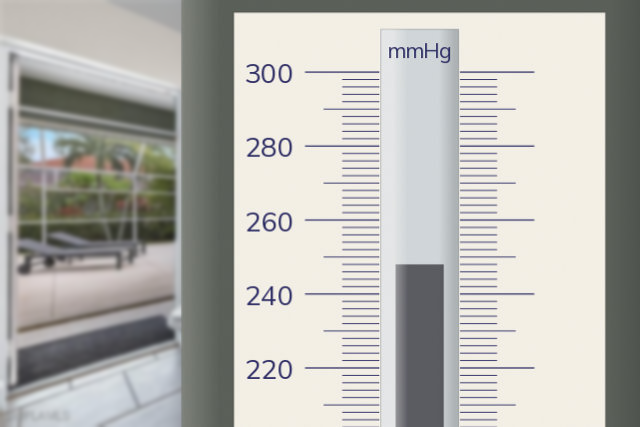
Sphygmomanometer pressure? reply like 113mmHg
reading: 248mmHg
